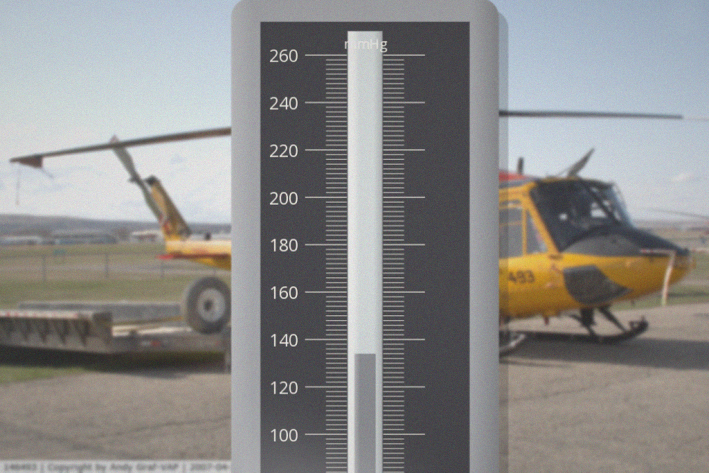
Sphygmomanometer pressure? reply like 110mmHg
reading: 134mmHg
